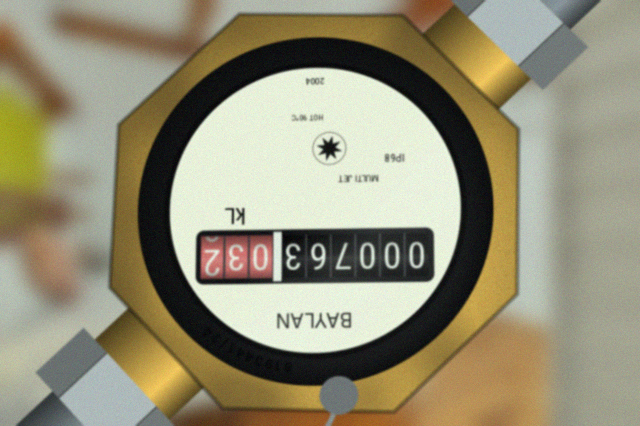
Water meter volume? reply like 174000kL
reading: 763.032kL
